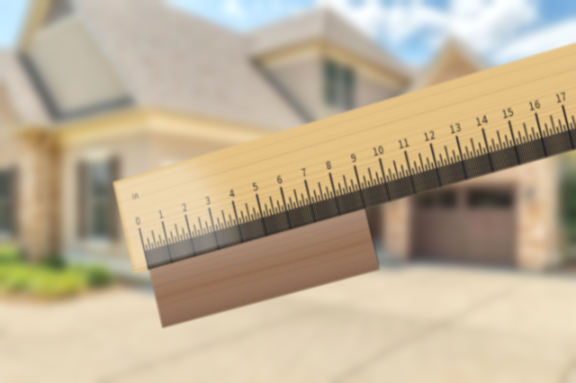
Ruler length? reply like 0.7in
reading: 9in
